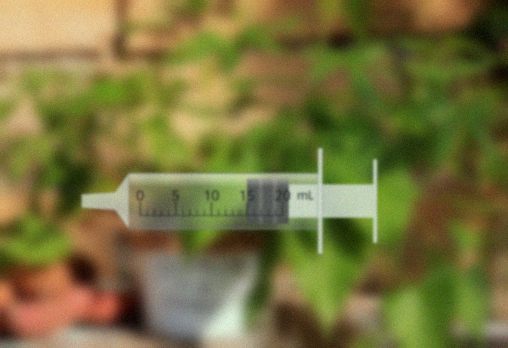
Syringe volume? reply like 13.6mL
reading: 15mL
